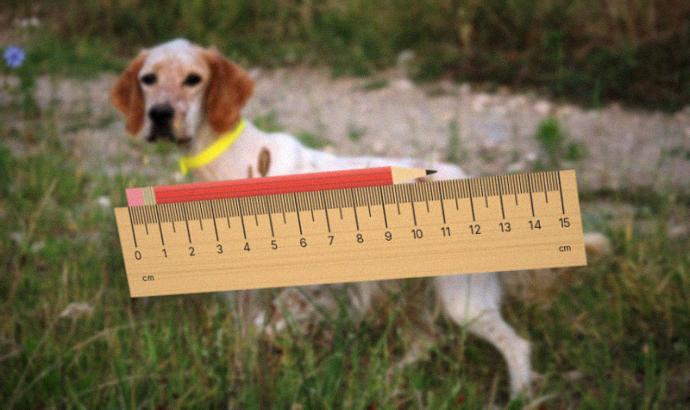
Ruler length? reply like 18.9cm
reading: 11cm
